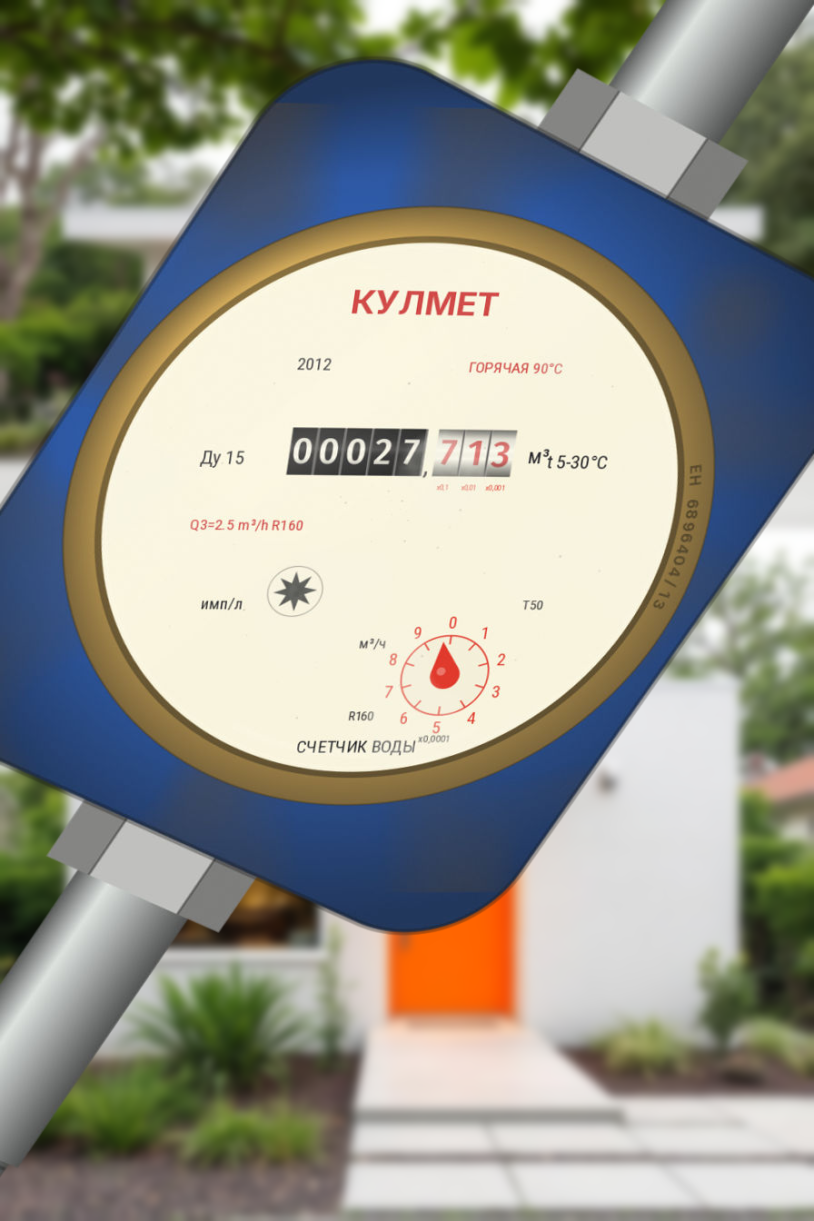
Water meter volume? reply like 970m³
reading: 27.7129m³
